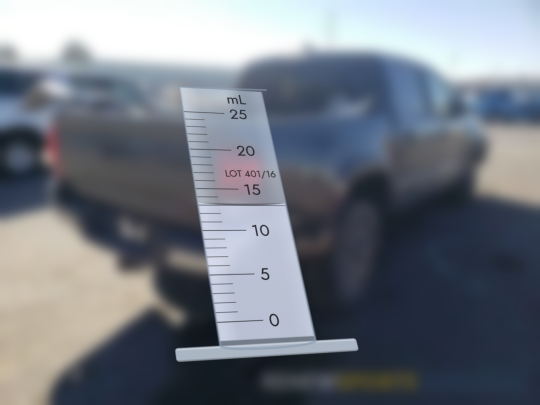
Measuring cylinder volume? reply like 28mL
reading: 13mL
